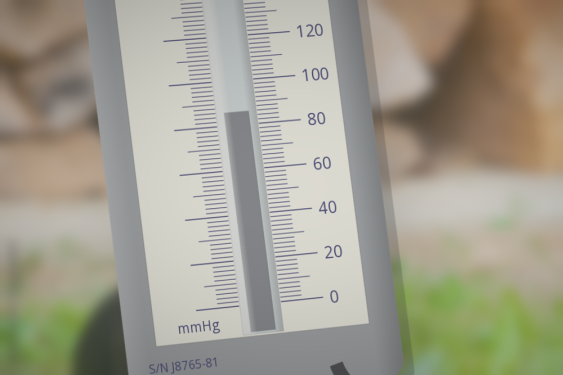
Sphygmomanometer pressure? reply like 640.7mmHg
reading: 86mmHg
